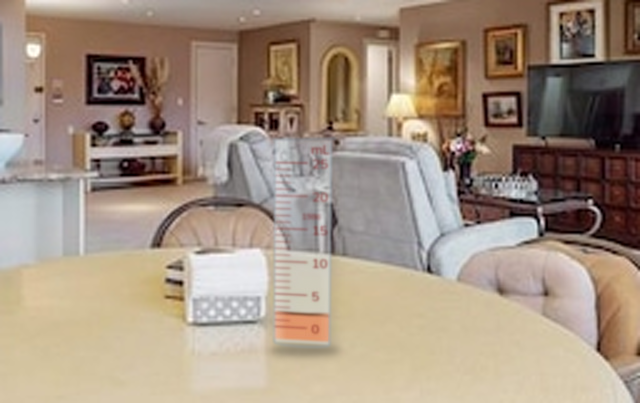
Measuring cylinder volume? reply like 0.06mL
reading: 2mL
